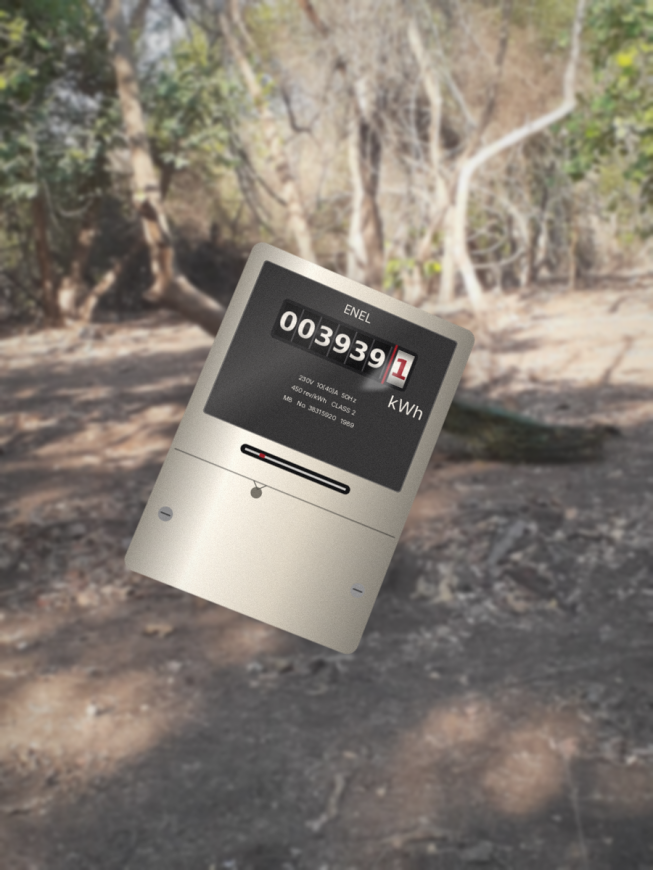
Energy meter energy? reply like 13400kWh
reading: 3939.1kWh
